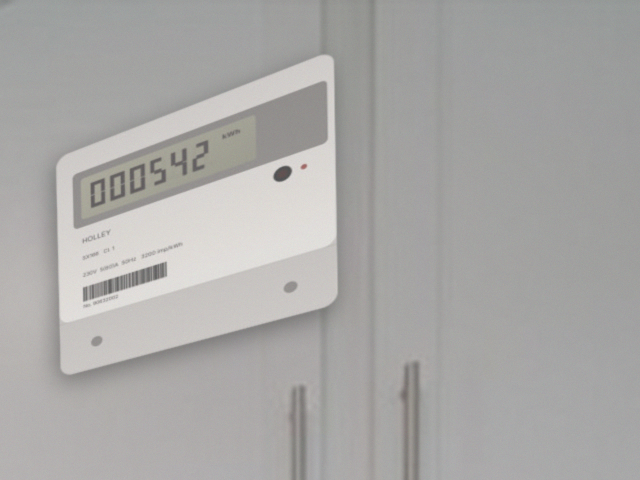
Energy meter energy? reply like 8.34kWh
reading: 542kWh
